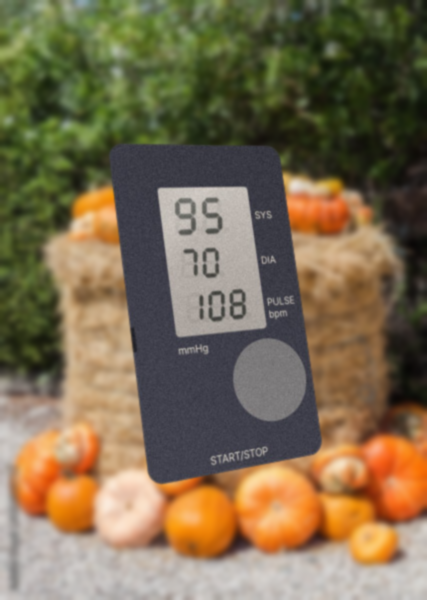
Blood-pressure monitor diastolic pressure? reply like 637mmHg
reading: 70mmHg
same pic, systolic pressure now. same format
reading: 95mmHg
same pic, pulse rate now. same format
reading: 108bpm
